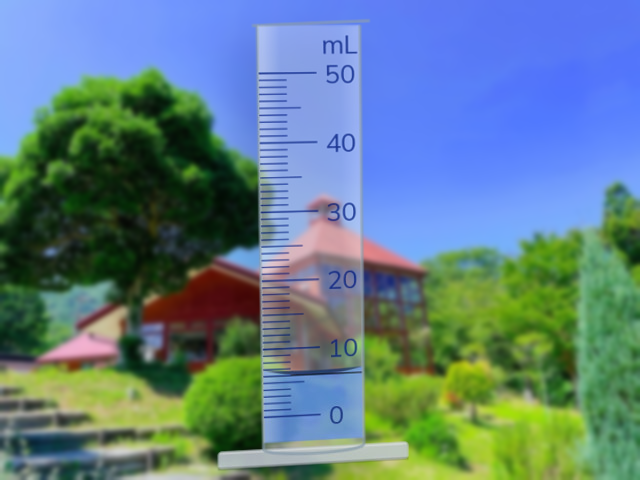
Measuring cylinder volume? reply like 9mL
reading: 6mL
